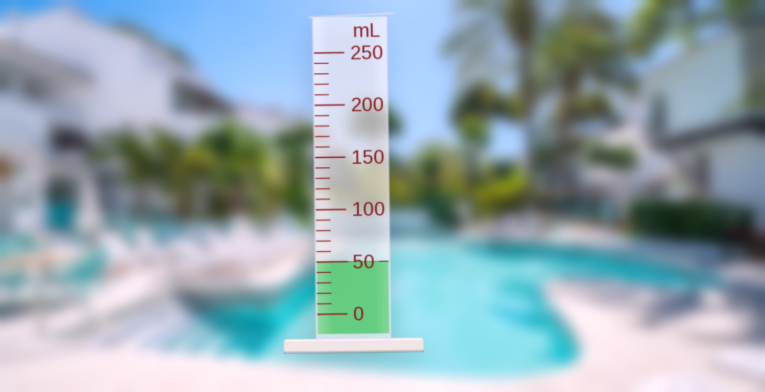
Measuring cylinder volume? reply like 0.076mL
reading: 50mL
